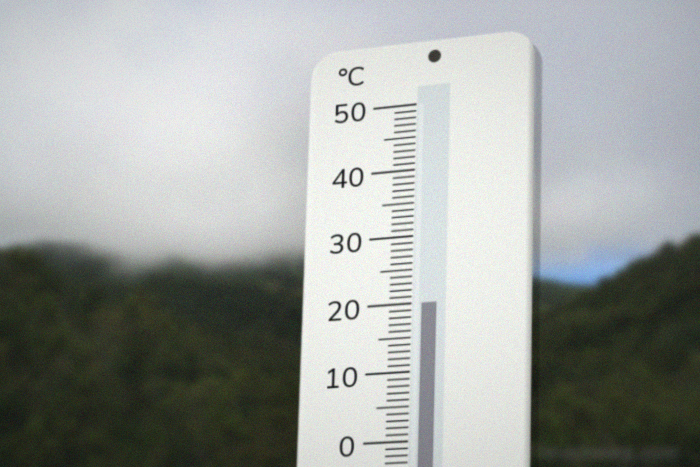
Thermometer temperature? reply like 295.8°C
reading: 20°C
